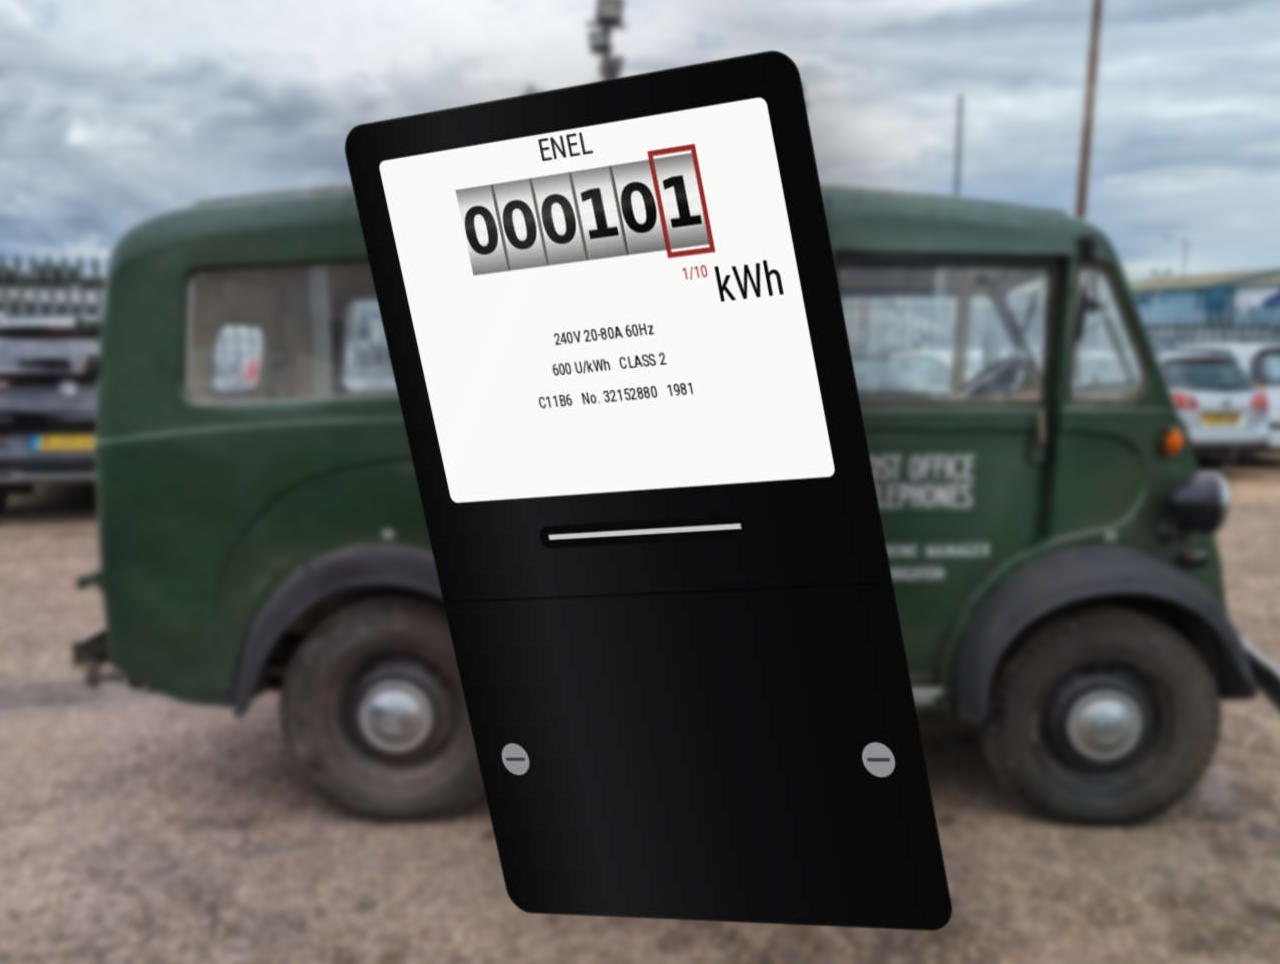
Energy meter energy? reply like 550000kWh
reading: 10.1kWh
